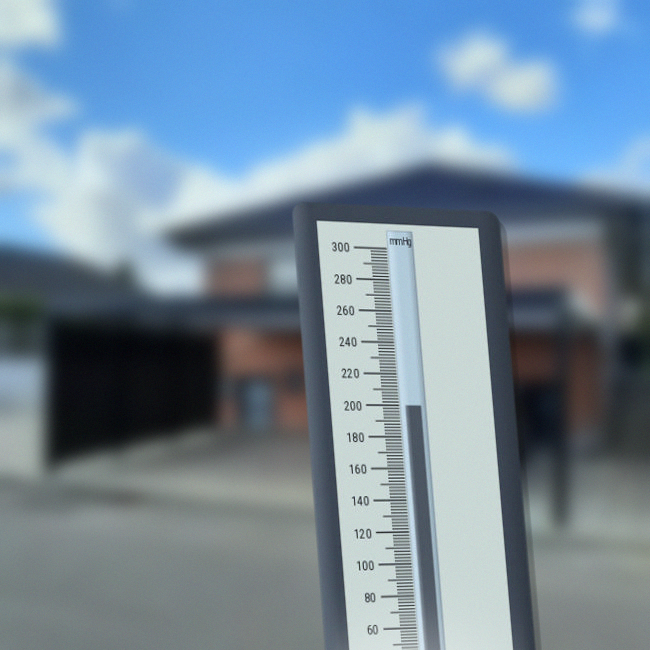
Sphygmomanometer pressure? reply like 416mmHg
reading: 200mmHg
